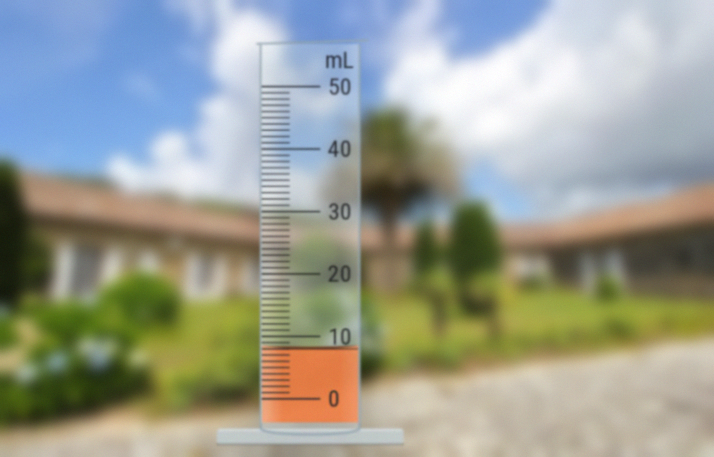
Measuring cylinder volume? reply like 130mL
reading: 8mL
